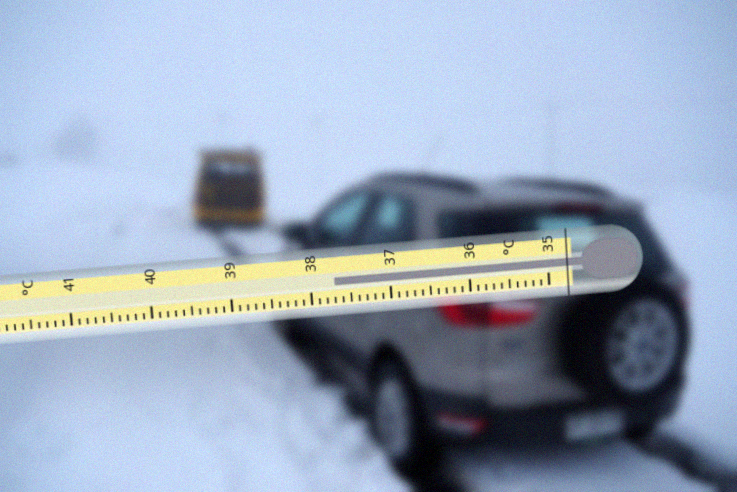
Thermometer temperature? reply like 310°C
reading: 37.7°C
